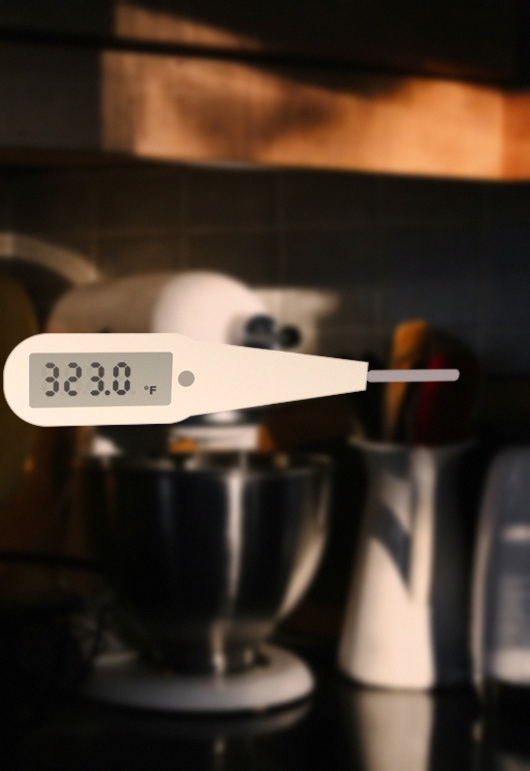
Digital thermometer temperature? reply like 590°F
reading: 323.0°F
